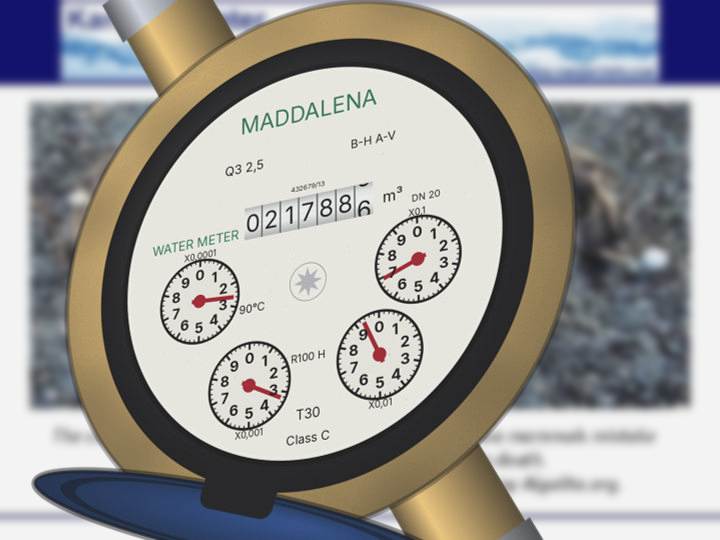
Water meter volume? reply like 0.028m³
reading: 217885.6932m³
